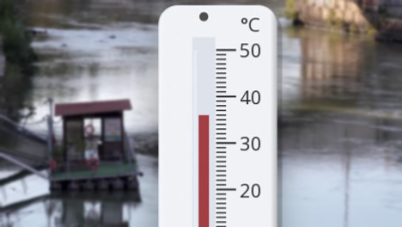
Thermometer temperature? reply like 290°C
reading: 36°C
